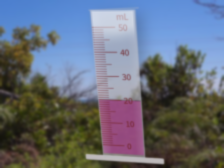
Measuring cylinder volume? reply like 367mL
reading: 20mL
